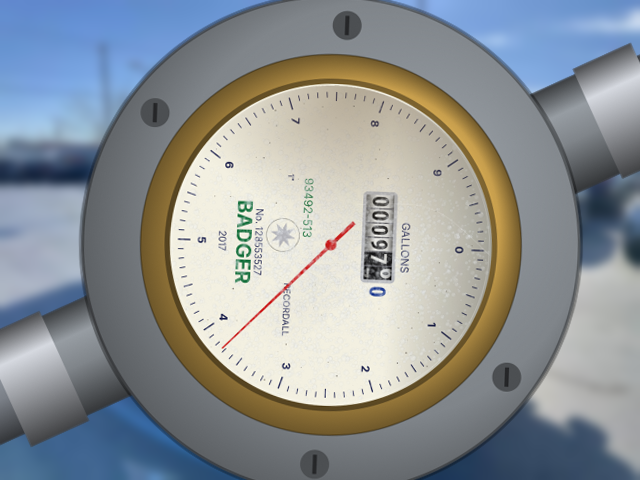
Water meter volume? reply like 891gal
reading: 9763.7gal
